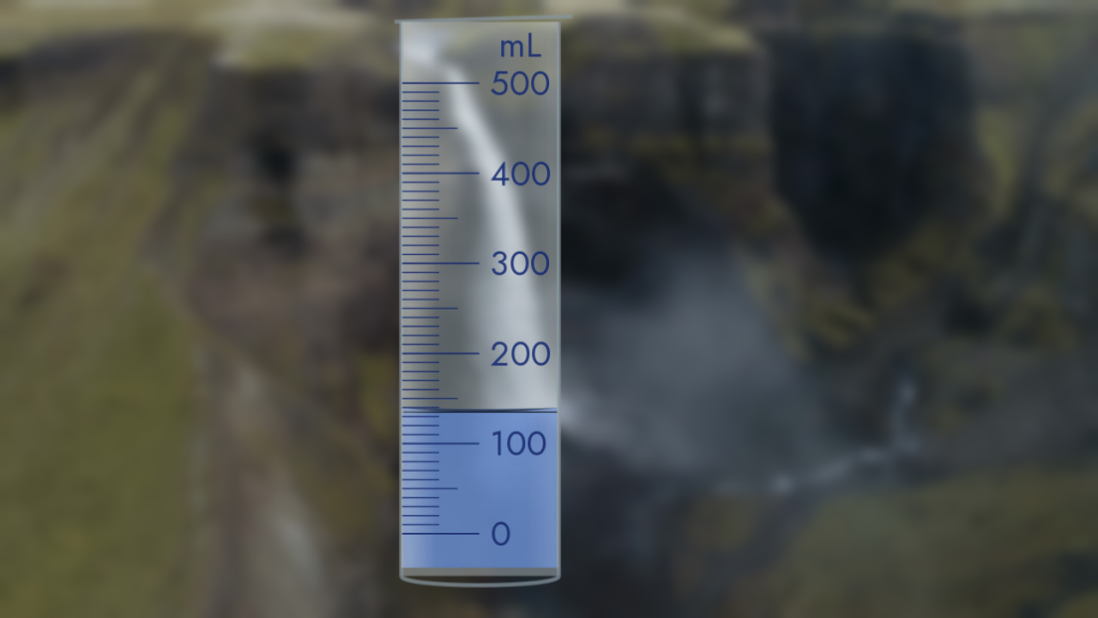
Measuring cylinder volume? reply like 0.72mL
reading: 135mL
